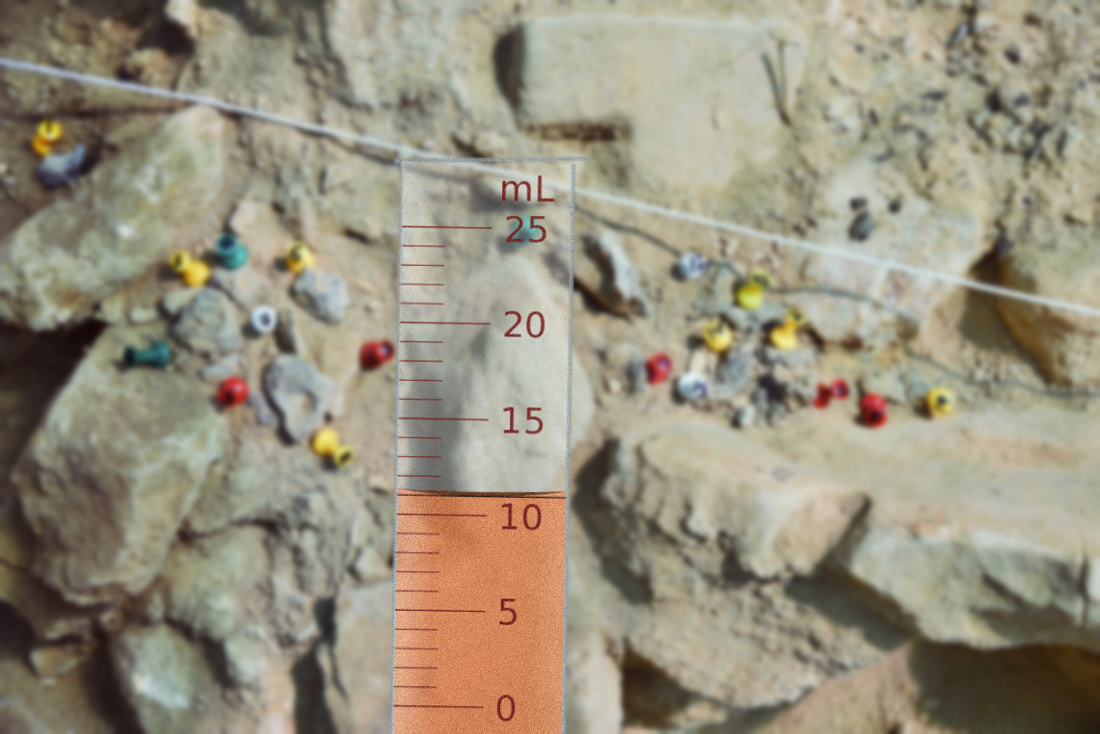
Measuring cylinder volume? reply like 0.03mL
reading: 11mL
